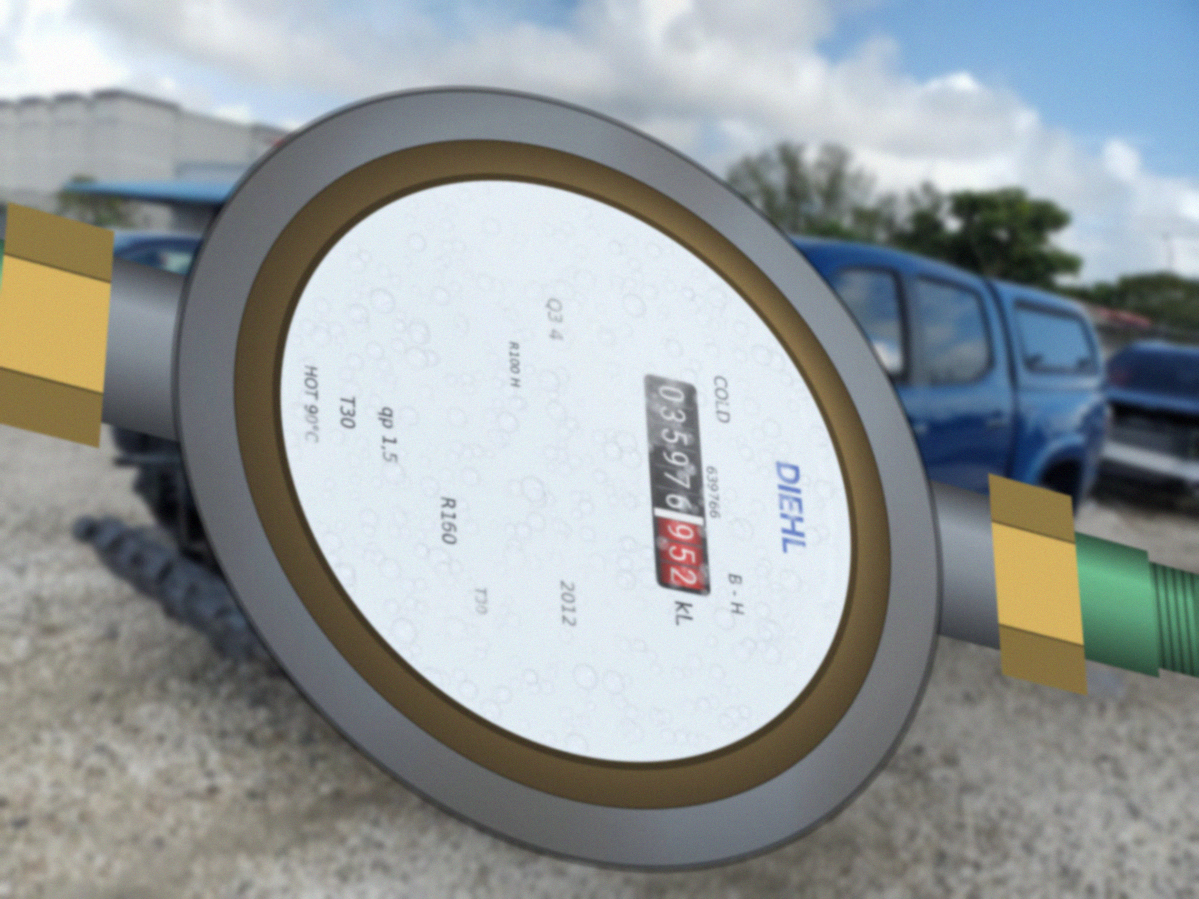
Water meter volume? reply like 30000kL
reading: 35976.952kL
